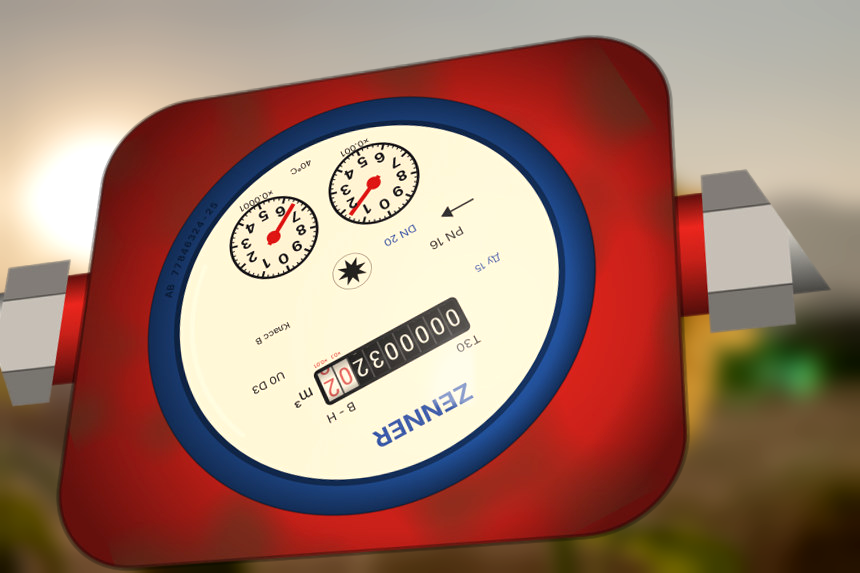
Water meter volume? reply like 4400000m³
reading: 32.0216m³
